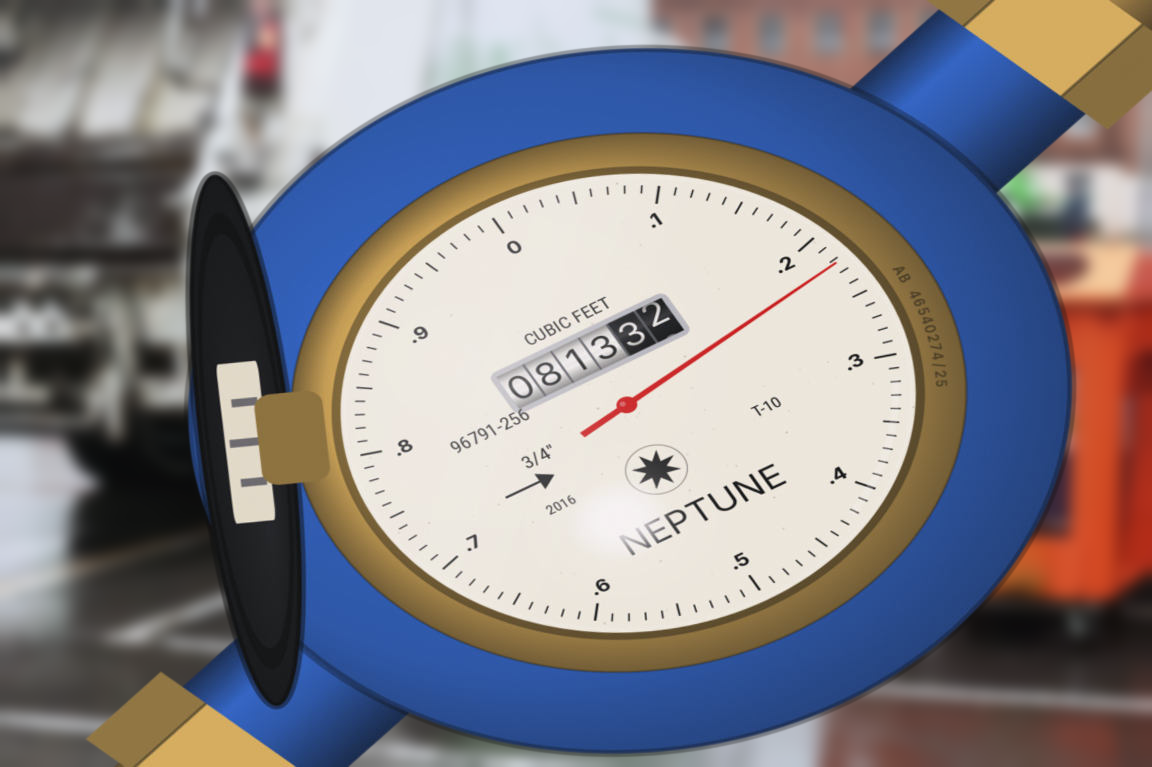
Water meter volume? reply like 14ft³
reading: 81332.22ft³
